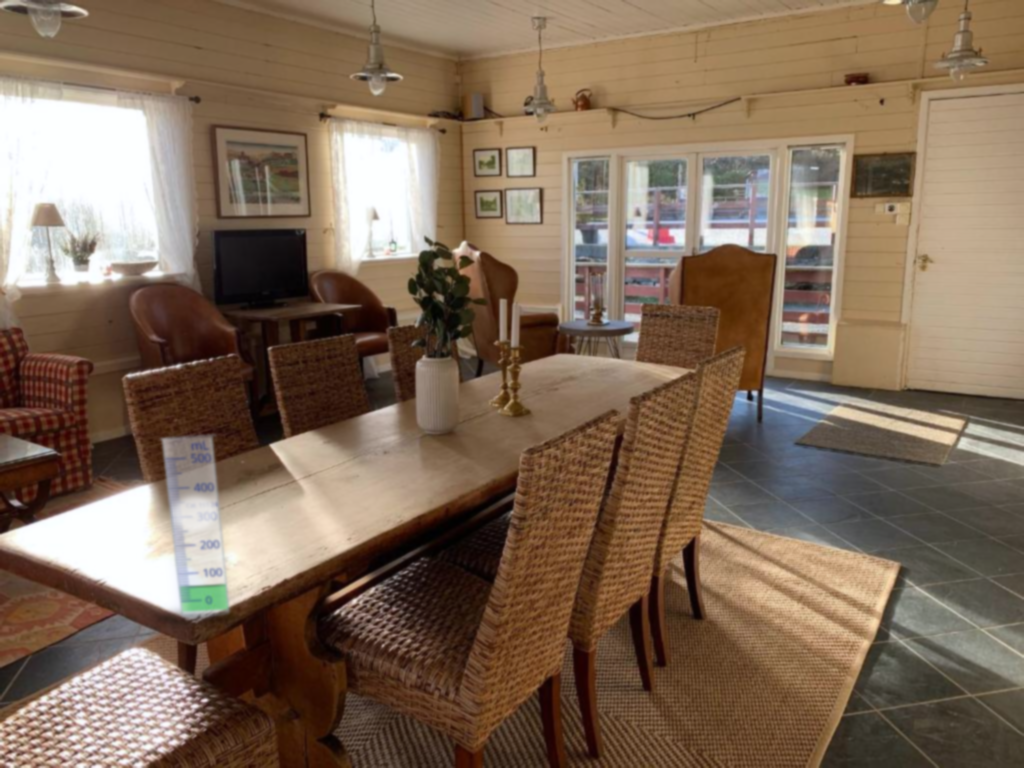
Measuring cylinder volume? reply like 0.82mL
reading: 50mL
